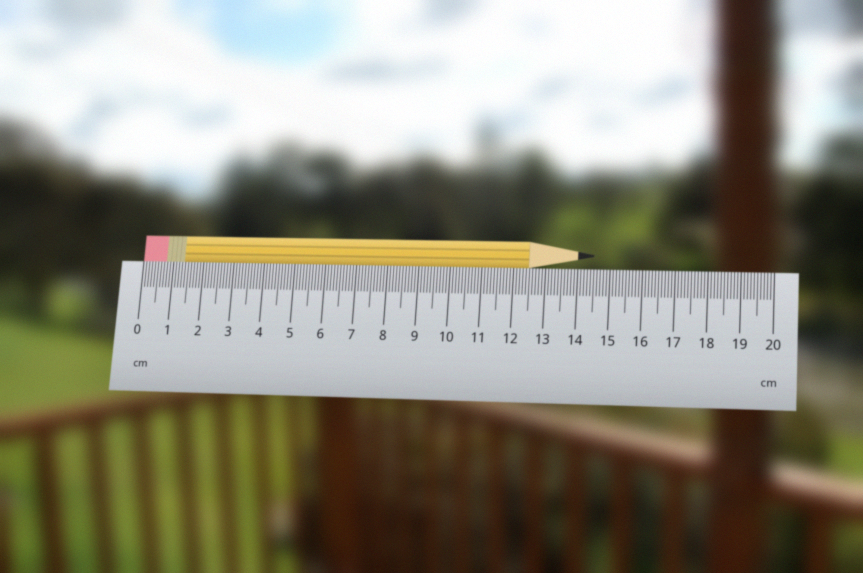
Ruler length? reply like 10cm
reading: 14.5cm
